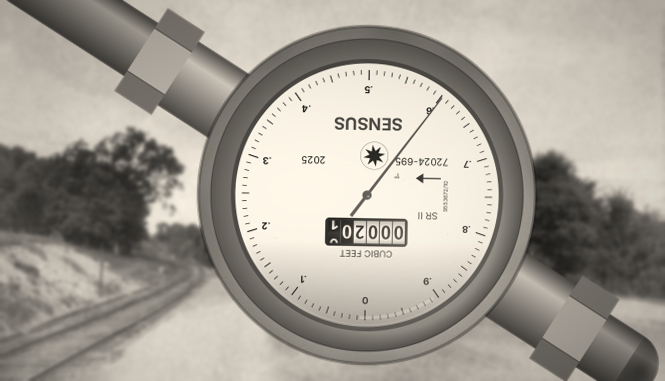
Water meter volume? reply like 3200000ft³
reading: 200.60ft³
